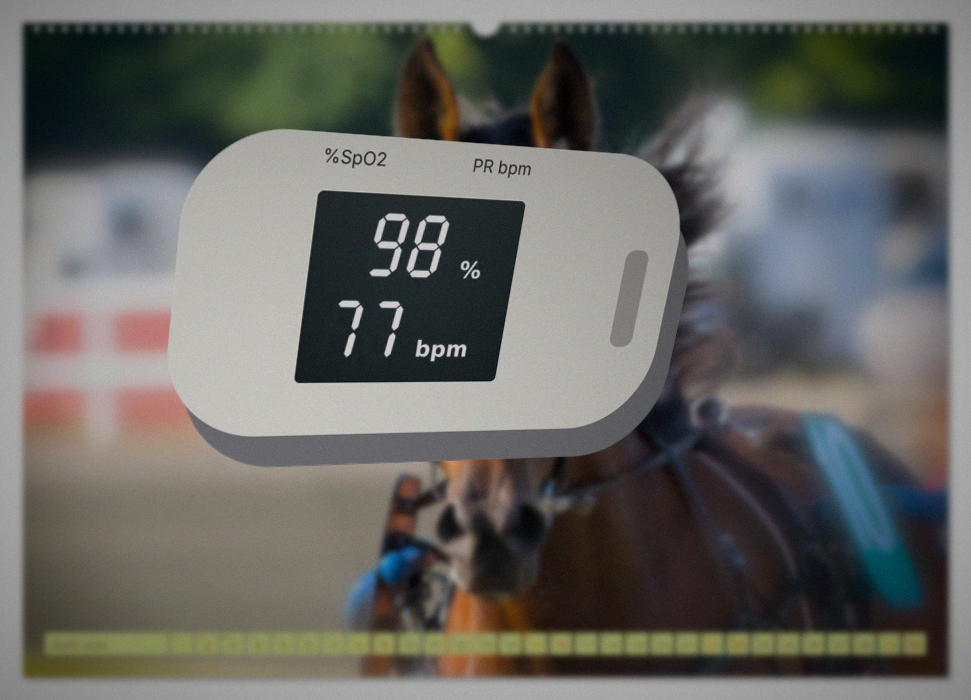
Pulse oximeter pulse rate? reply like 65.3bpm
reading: 77bpm
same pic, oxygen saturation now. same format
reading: 98%
